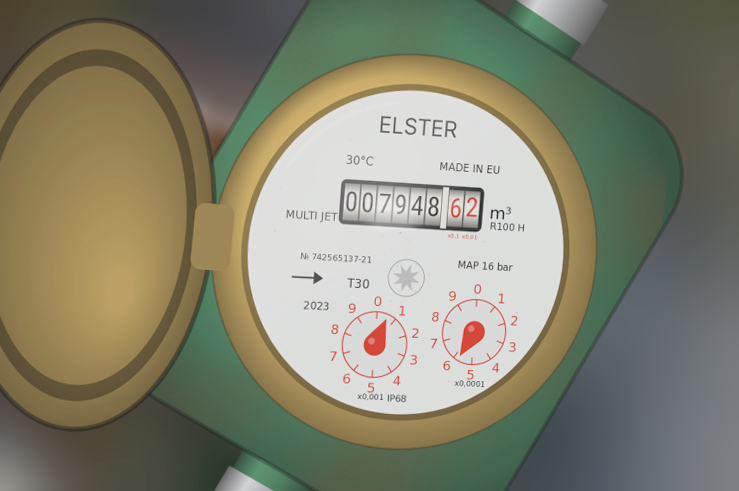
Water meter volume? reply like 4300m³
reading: 7948.6205m³
